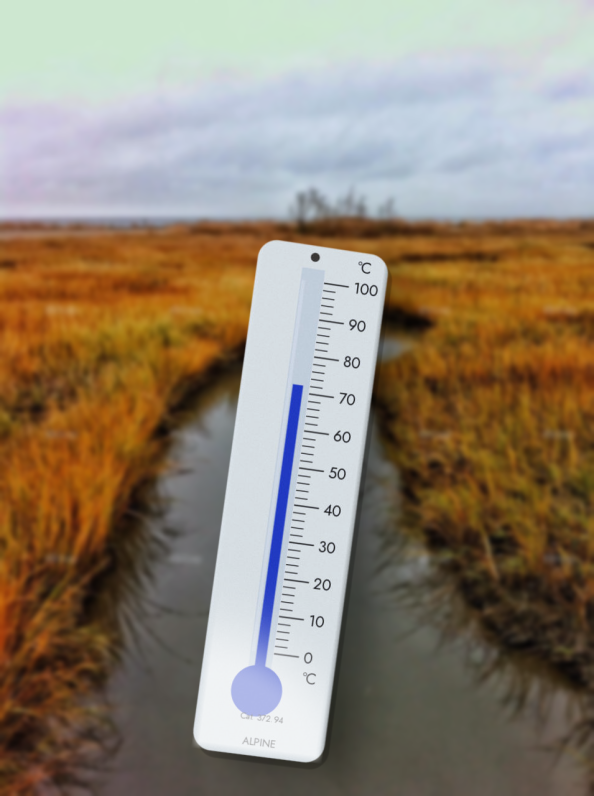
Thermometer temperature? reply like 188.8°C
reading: 72°C
